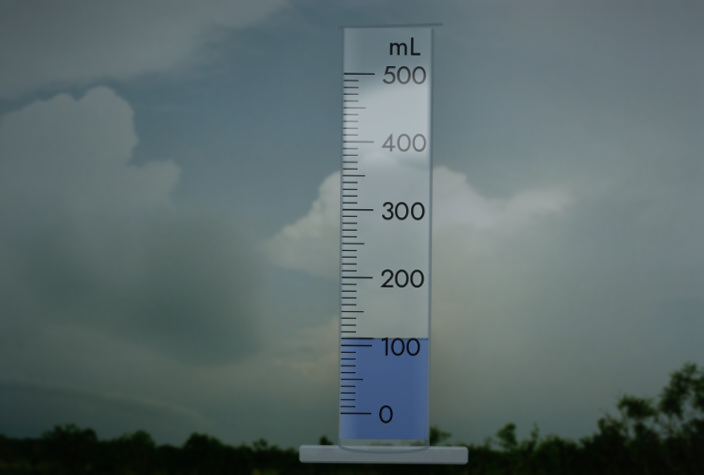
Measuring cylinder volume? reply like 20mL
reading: 110mL
